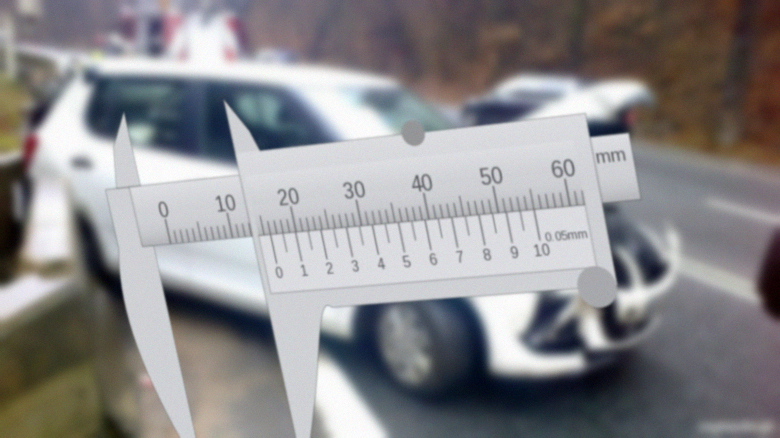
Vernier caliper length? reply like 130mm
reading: 16.0mm
